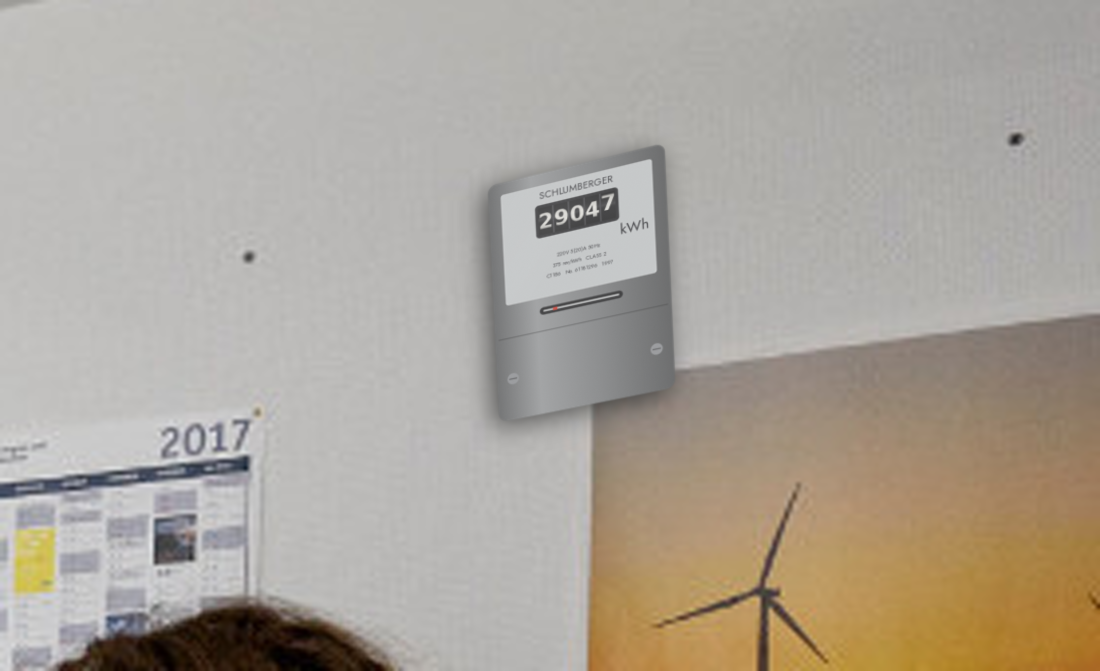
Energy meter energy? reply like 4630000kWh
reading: 29047kWh
